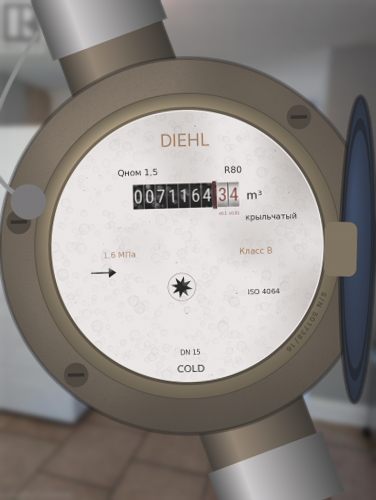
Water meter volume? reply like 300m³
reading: 71164.34m³
